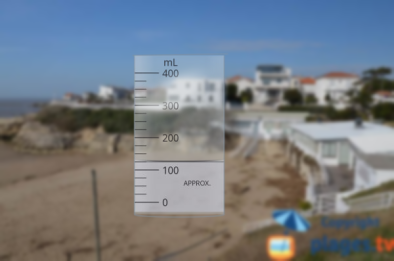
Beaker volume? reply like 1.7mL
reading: 125mL
